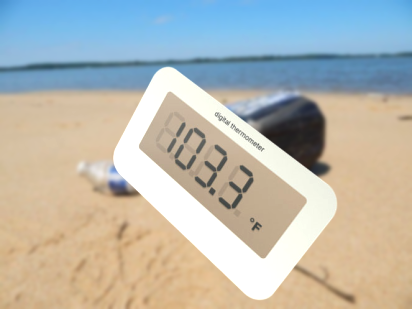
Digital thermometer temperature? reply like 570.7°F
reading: 103.3°F
